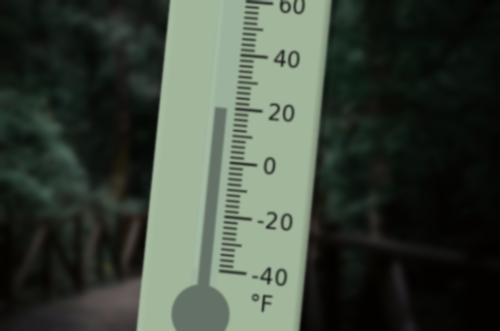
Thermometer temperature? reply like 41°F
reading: 20°F
